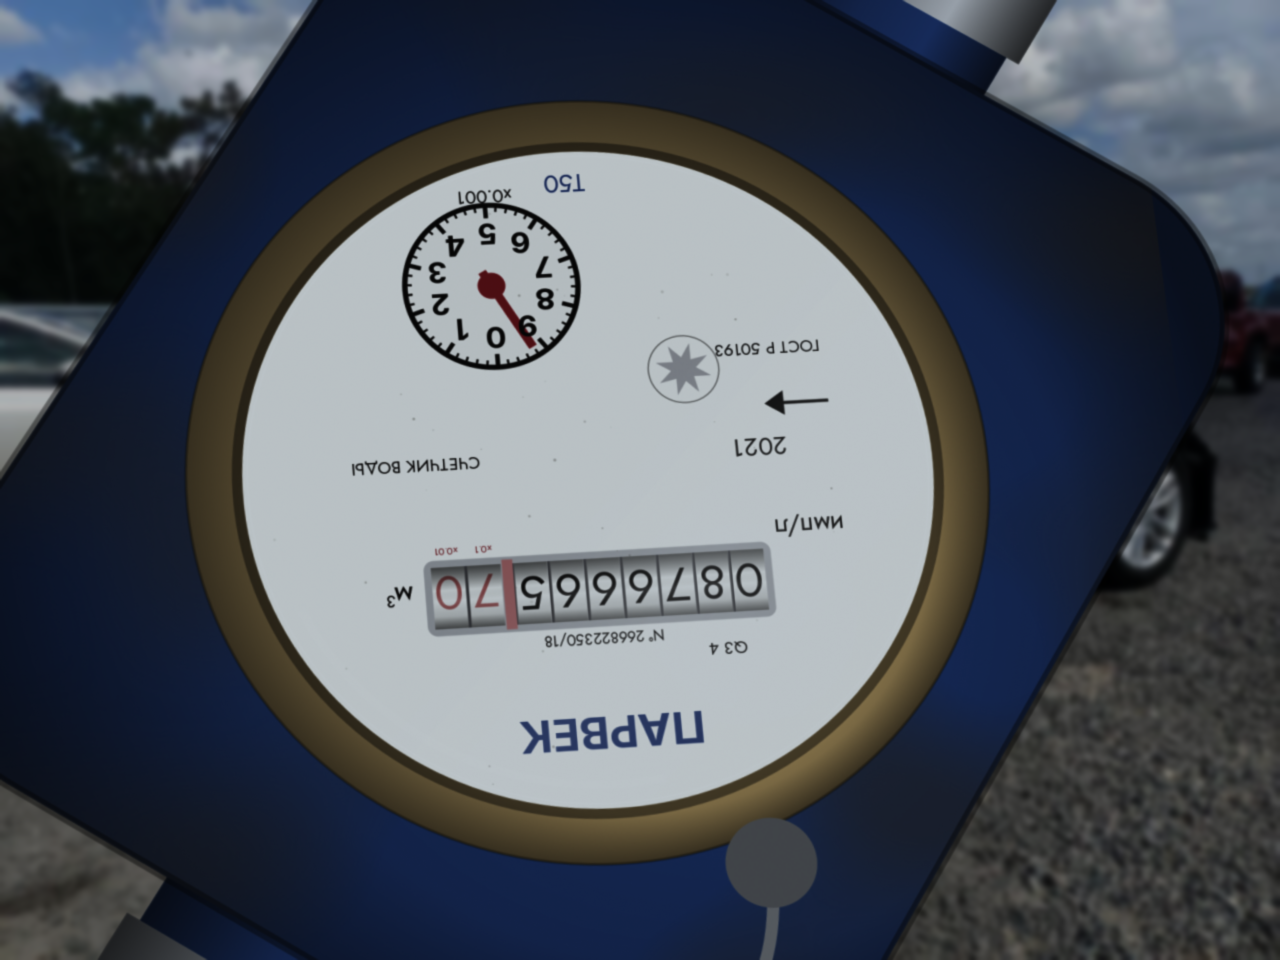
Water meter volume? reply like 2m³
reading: 876665.699m³
